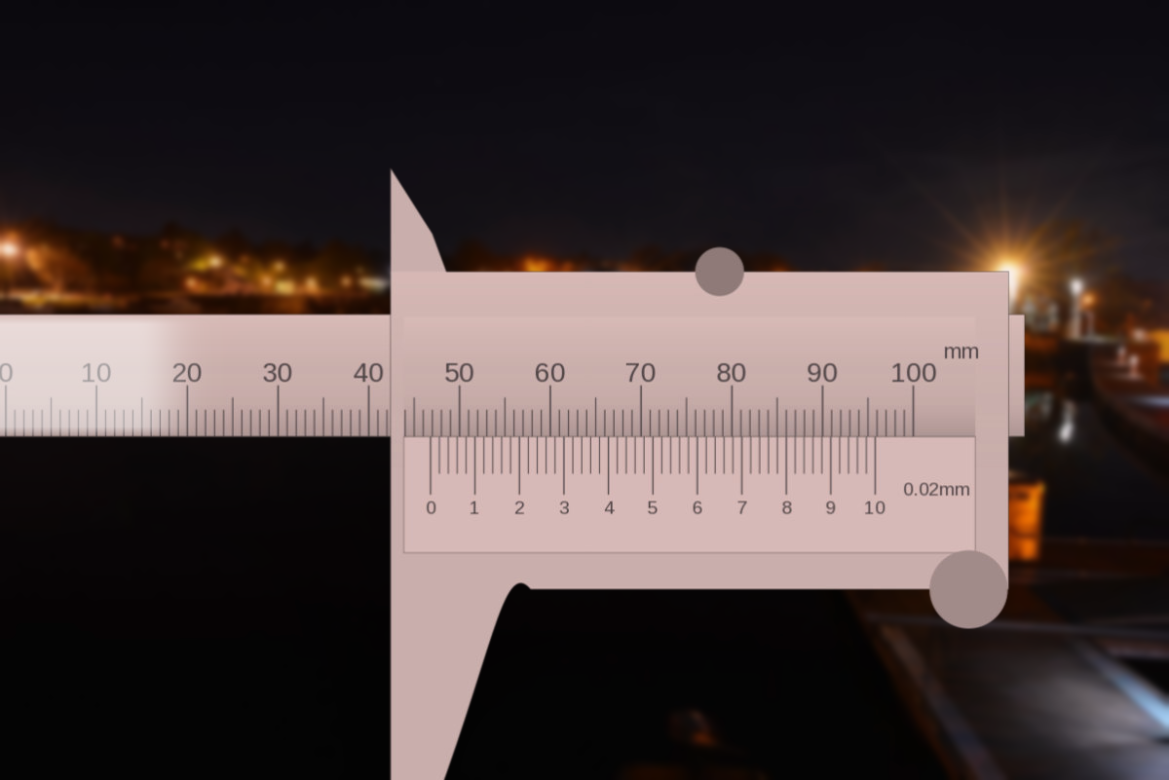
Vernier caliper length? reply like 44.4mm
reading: 46.8mm
